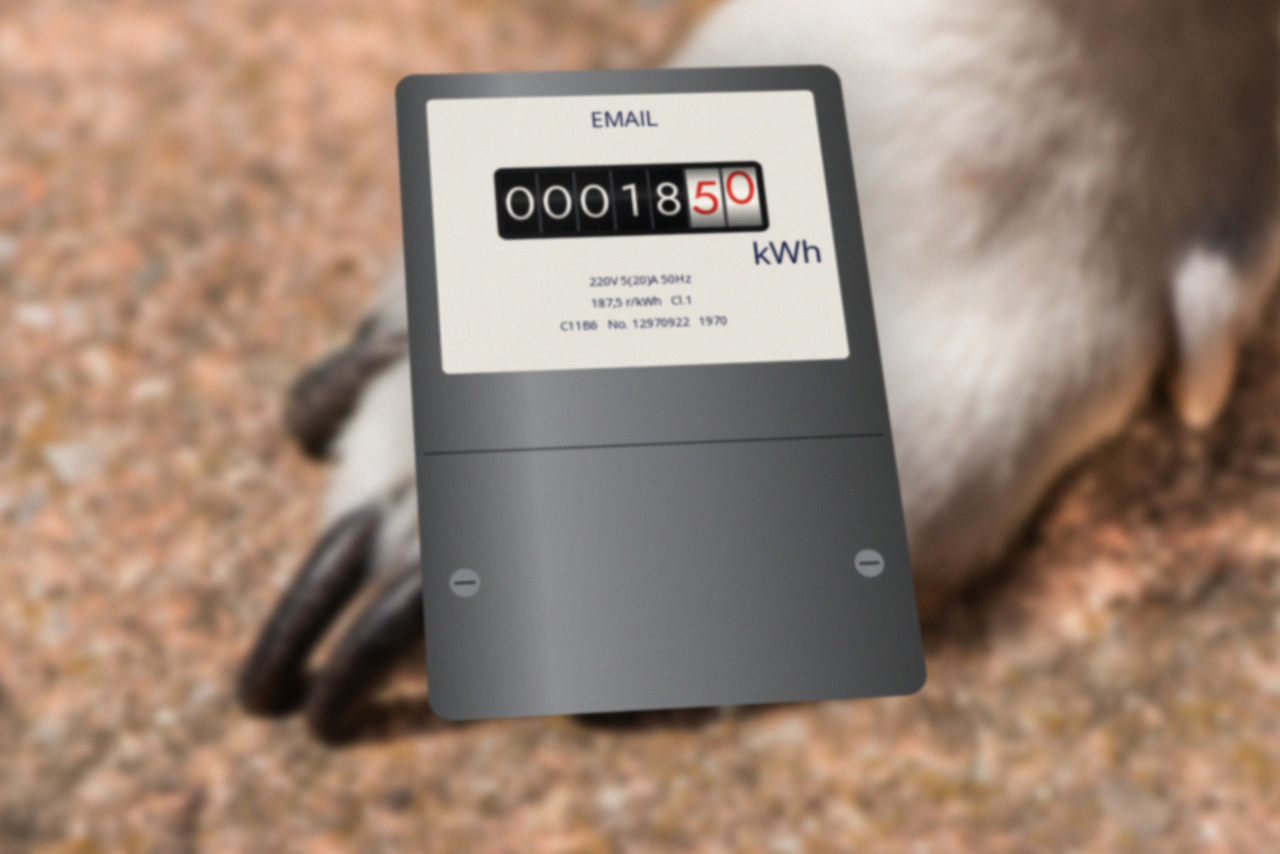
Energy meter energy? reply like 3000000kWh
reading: 18.50kWh
